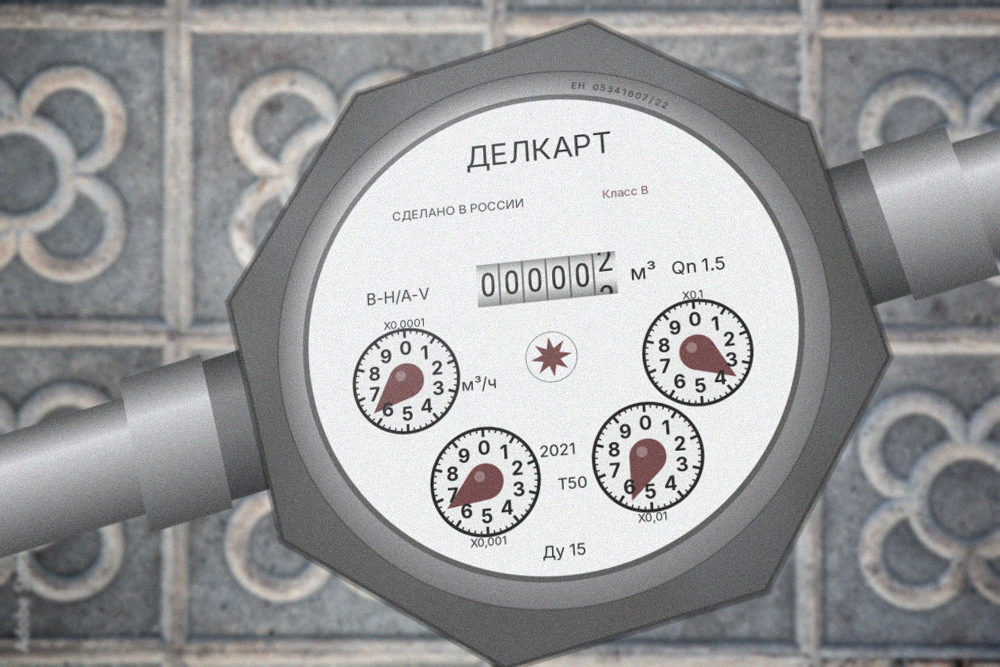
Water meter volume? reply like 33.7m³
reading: 2.3566m³
